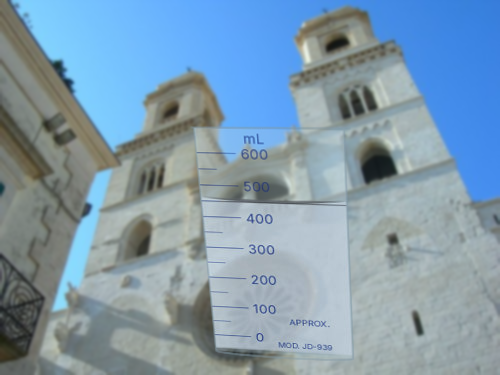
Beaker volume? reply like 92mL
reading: 450mL
